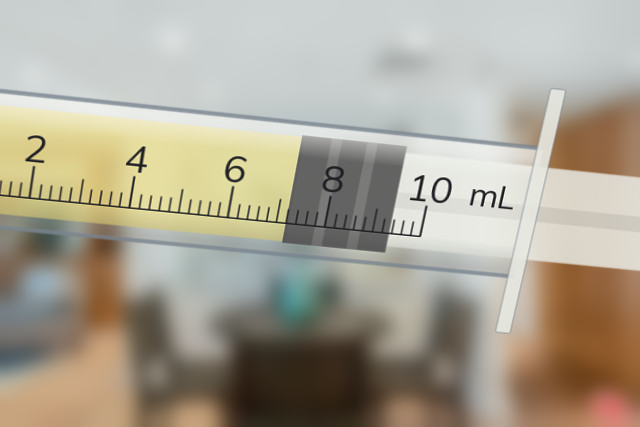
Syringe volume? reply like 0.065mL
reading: 7.2mL
